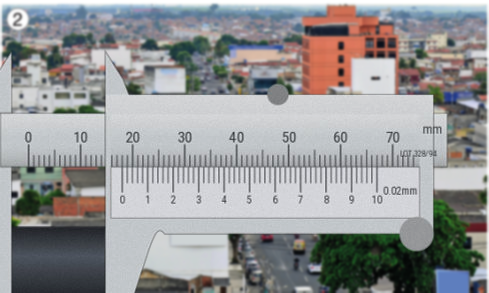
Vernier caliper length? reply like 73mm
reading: 18.0mm
